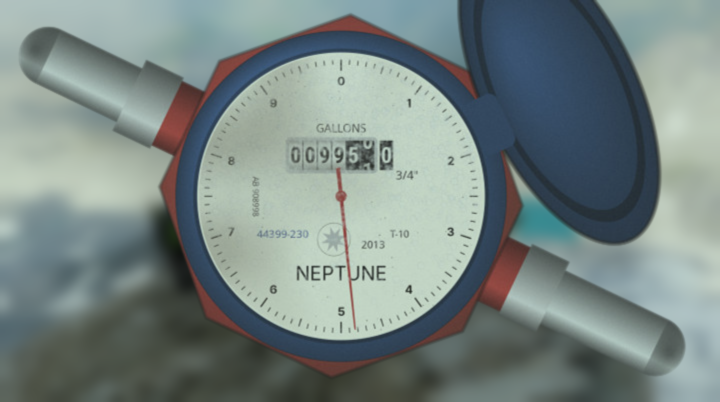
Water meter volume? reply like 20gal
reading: 99504.8gal
